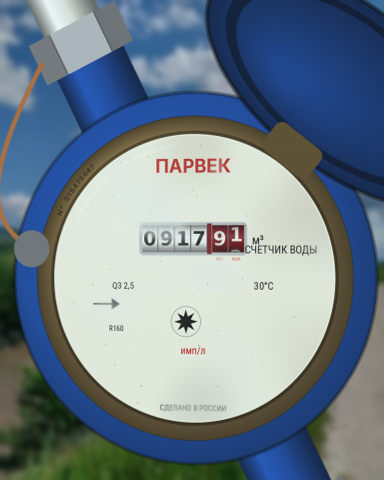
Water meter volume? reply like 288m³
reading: 917.91m³
